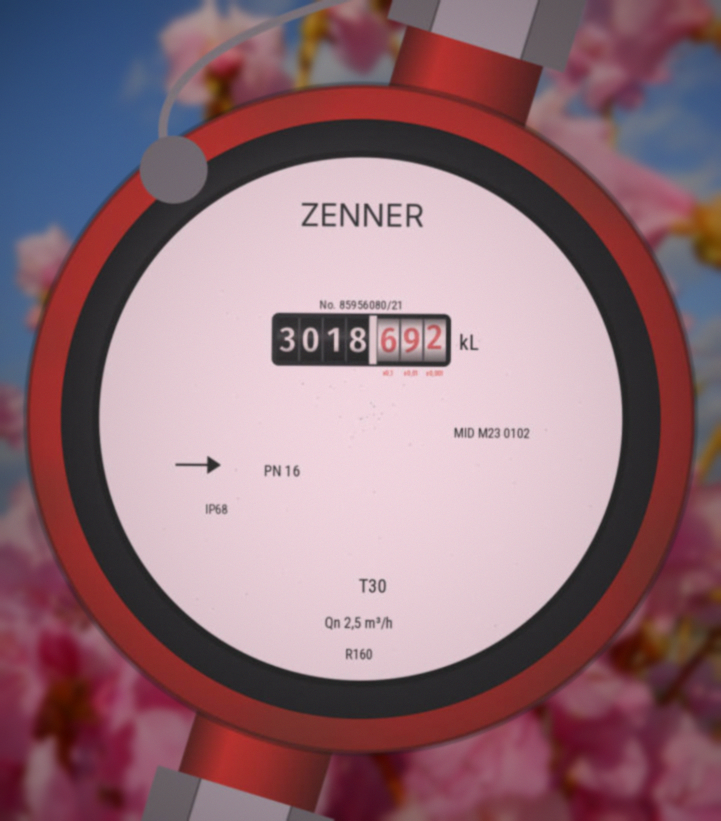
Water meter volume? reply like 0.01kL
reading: 3018.692kL
